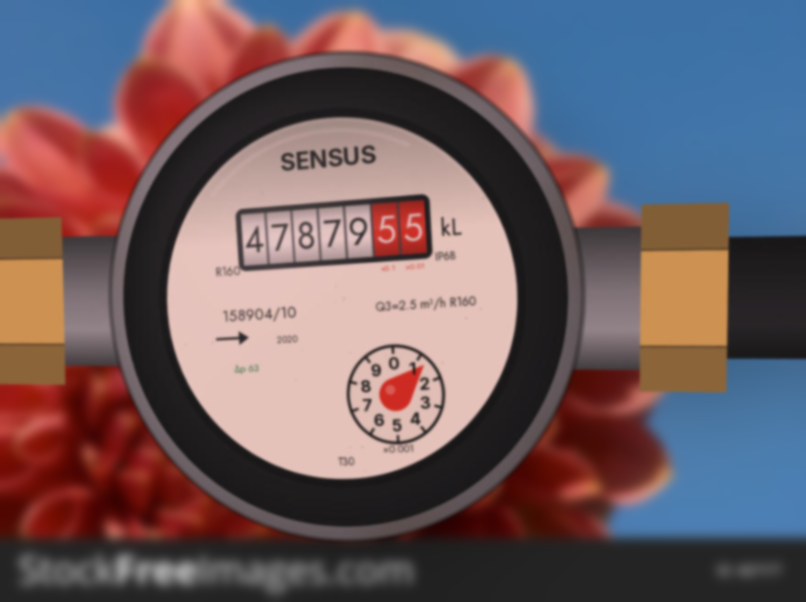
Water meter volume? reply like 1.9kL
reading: 47879.551kL
